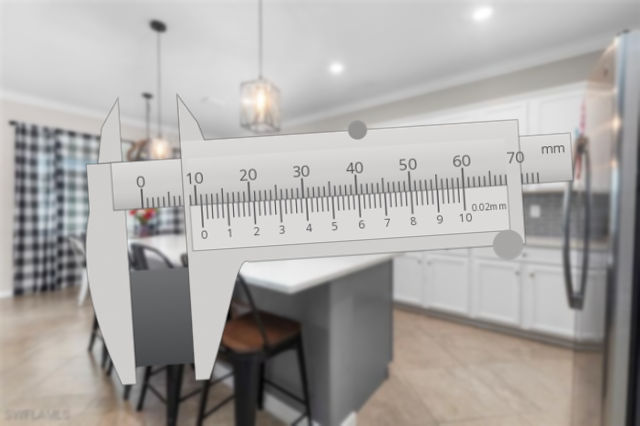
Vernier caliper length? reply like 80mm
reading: 11.0mm
